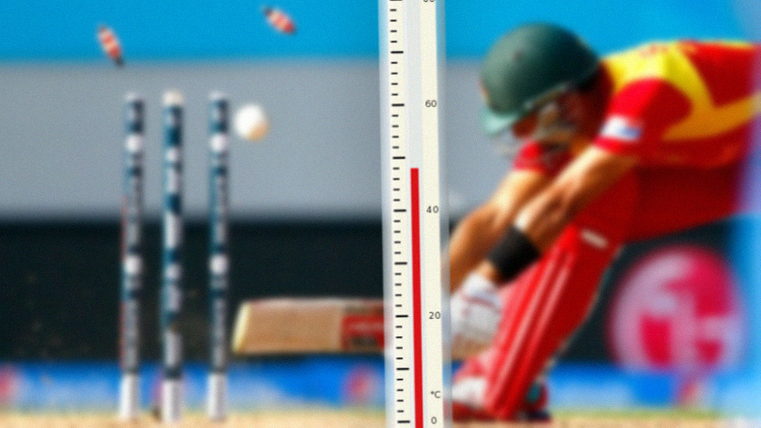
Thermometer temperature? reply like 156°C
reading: 48°C
